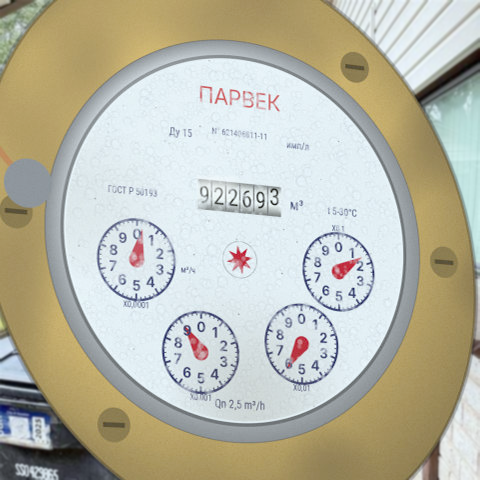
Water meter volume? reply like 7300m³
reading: 922693.1590m³
